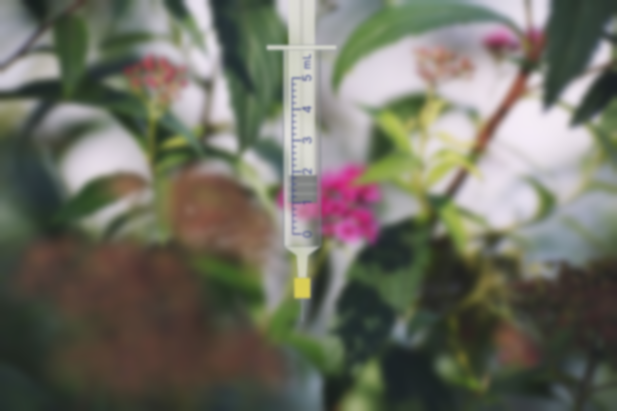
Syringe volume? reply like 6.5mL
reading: 1mL
